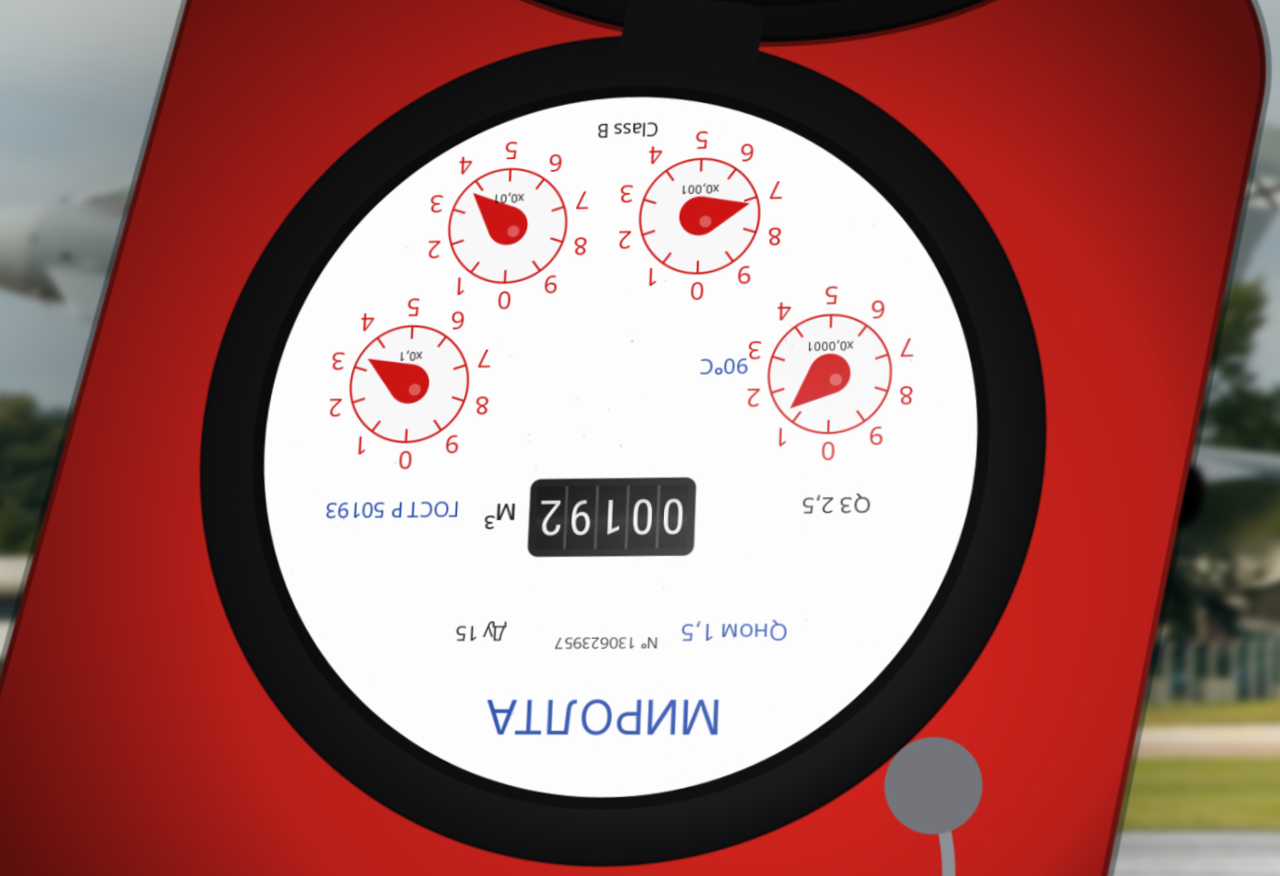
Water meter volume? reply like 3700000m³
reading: 192.3371m³
